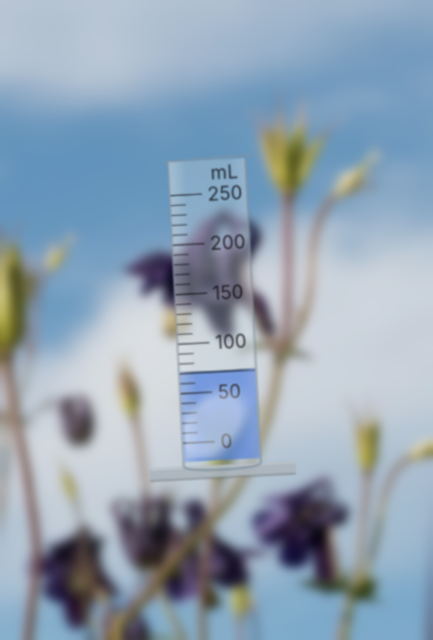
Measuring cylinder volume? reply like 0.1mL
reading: 70mL
